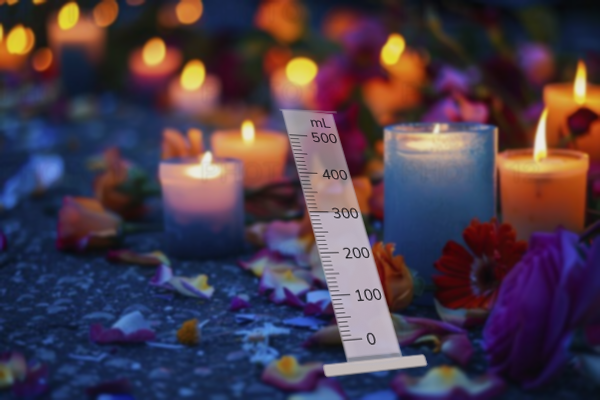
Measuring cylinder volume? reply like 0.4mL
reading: 300mL
